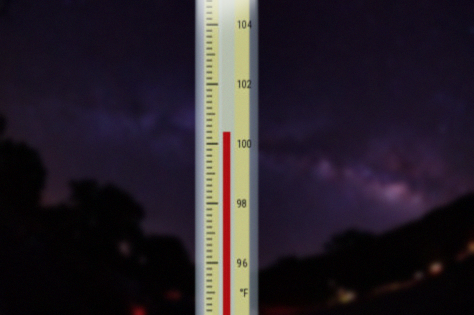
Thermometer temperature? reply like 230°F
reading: 100.4°F
